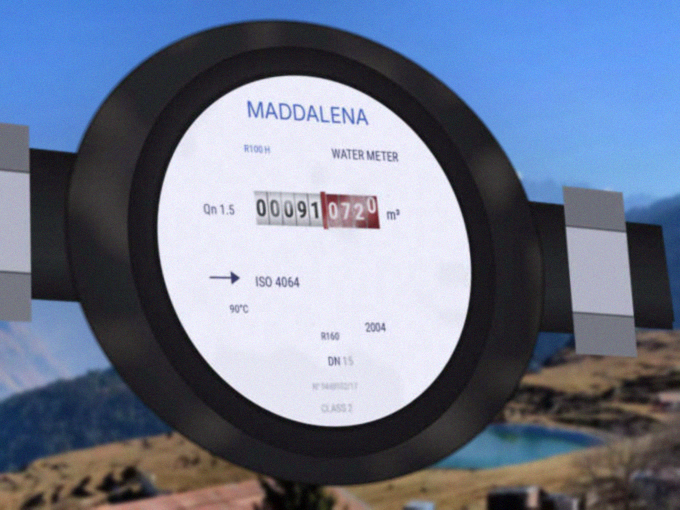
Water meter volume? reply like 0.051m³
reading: 91.0720m³
